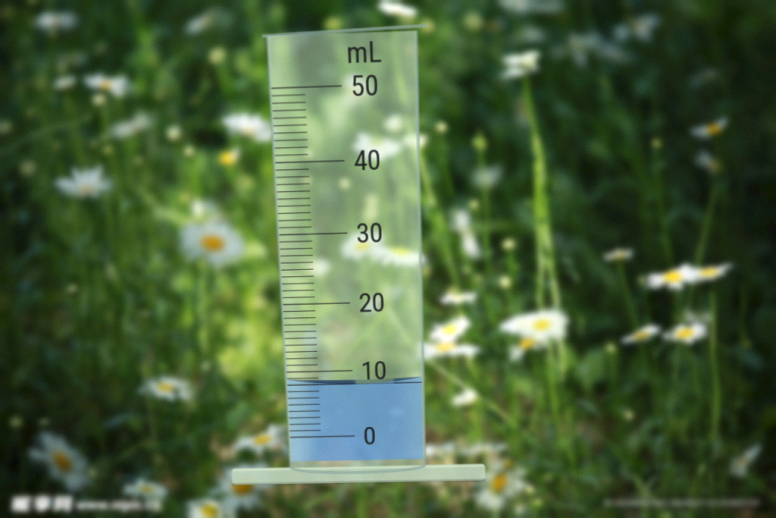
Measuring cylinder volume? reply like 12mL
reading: 8mL
